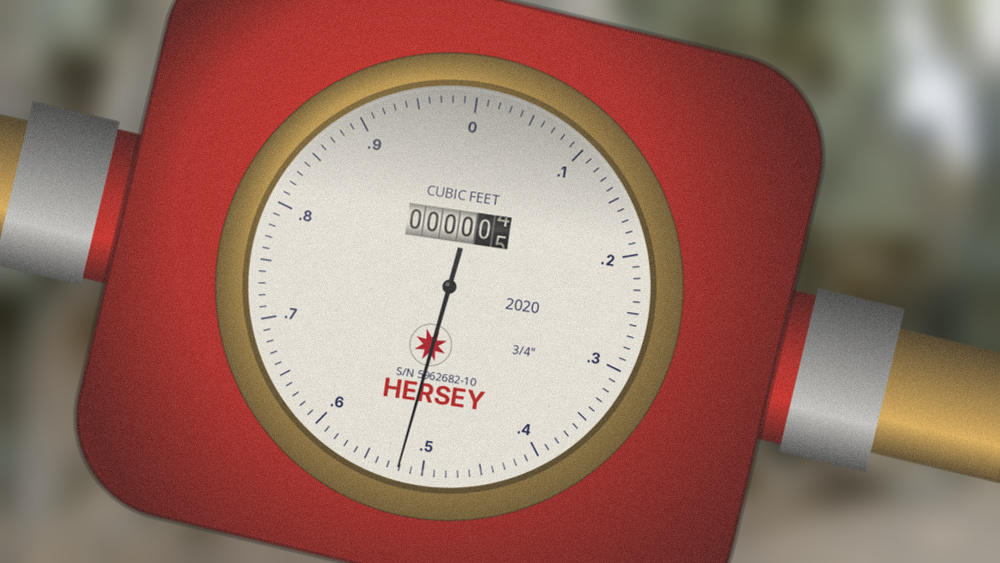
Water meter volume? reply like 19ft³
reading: 4.52ft³
